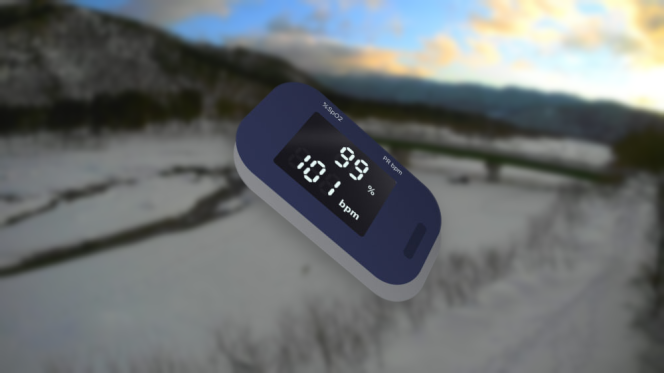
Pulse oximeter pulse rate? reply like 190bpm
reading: 101bpm
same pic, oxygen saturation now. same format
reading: 99%
